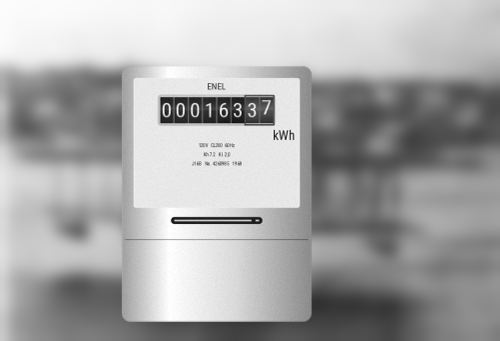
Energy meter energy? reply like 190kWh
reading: 163.37kWh
